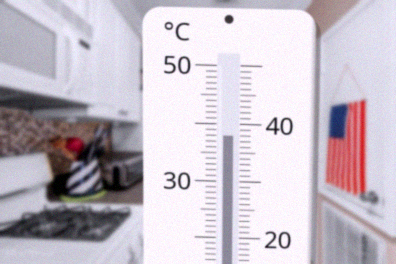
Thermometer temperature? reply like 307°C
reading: 38°C
